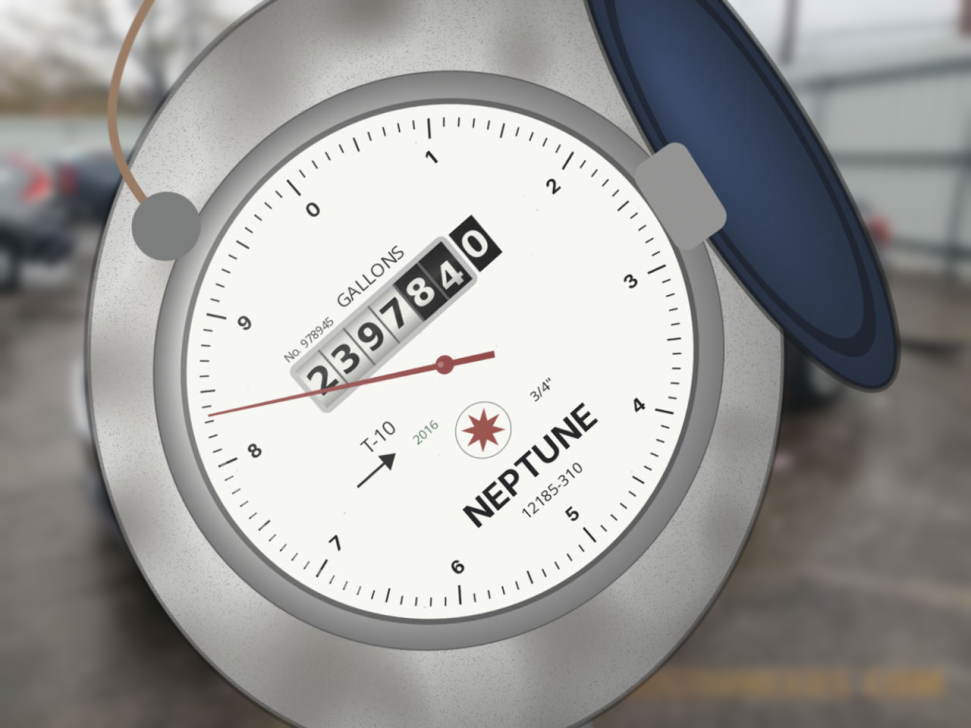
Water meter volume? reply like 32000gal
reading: 2397838.3gal
